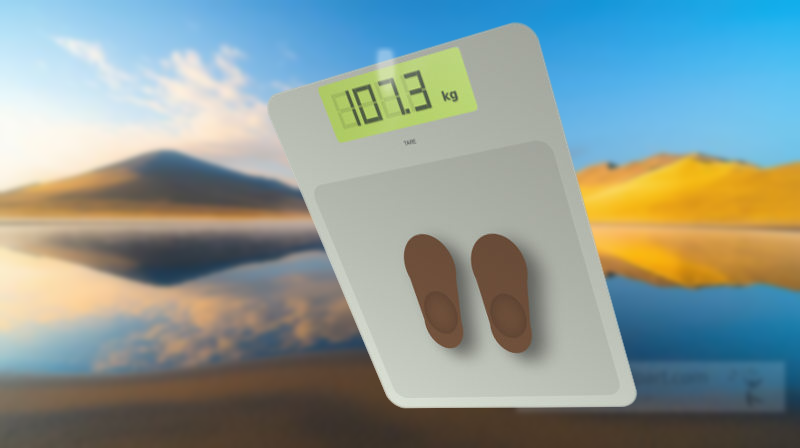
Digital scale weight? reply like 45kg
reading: 107.3kg
